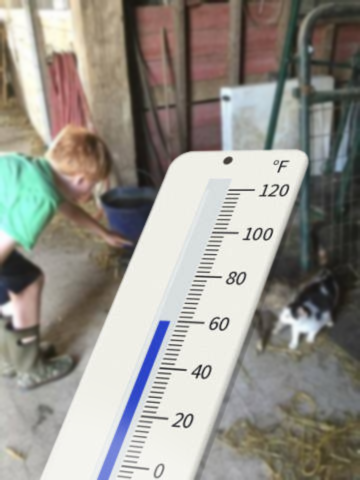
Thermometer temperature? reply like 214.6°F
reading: 60°F
